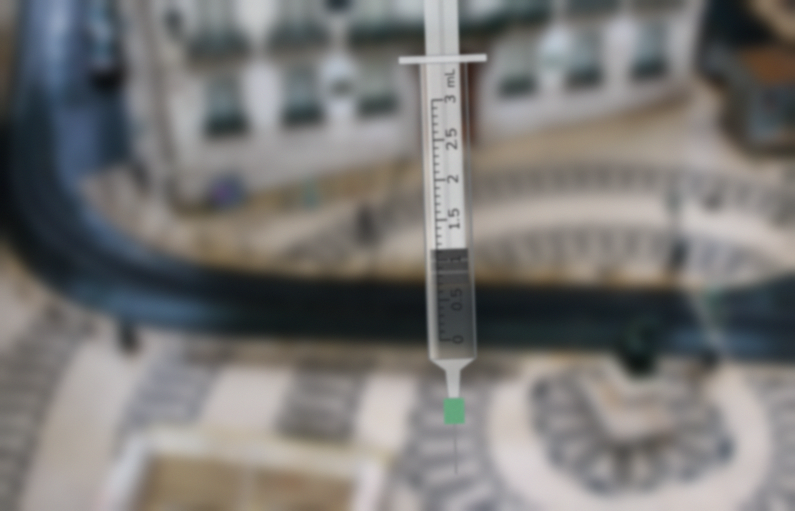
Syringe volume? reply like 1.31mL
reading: 0.7mL
